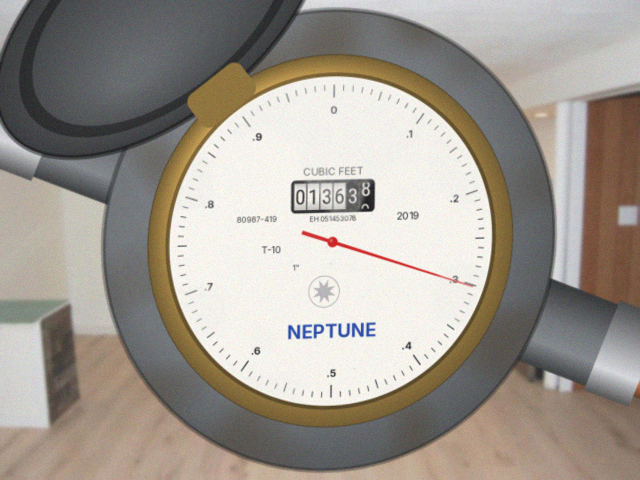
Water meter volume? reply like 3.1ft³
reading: 13638.30ft³
